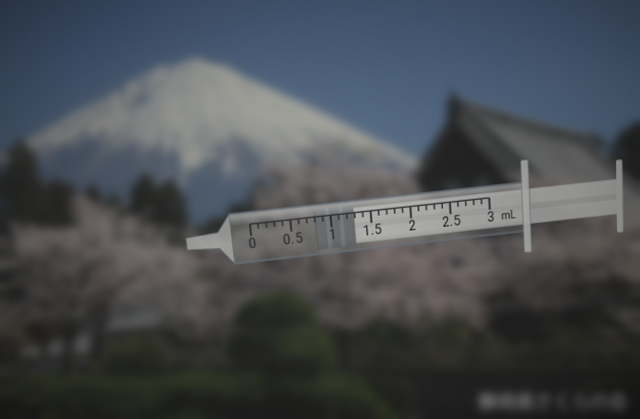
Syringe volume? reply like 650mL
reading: 0.8mL
